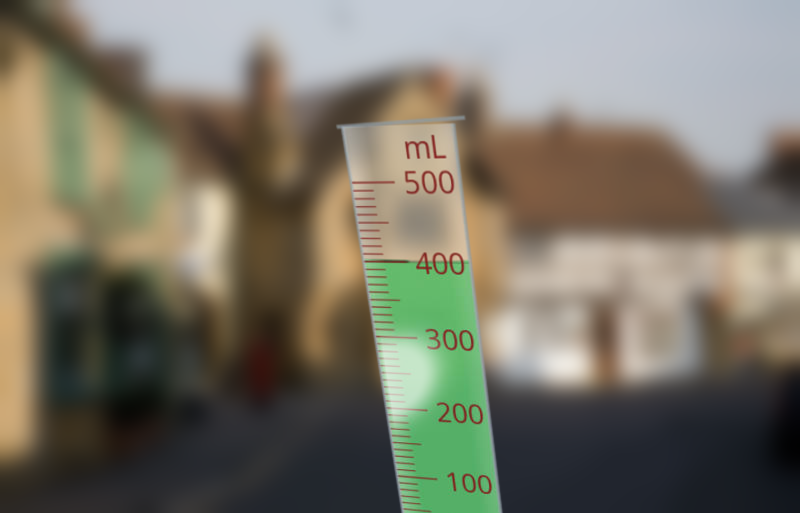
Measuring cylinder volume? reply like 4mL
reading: 400mL
